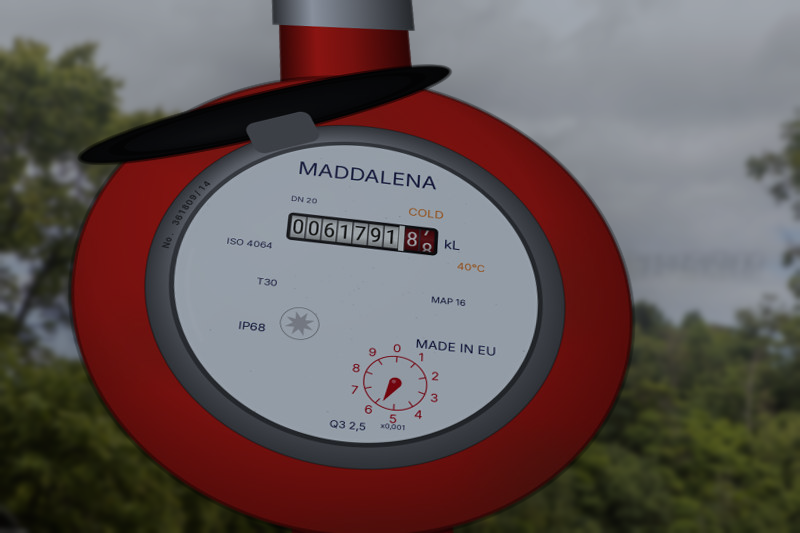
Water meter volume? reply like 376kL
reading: 61791.875kL
